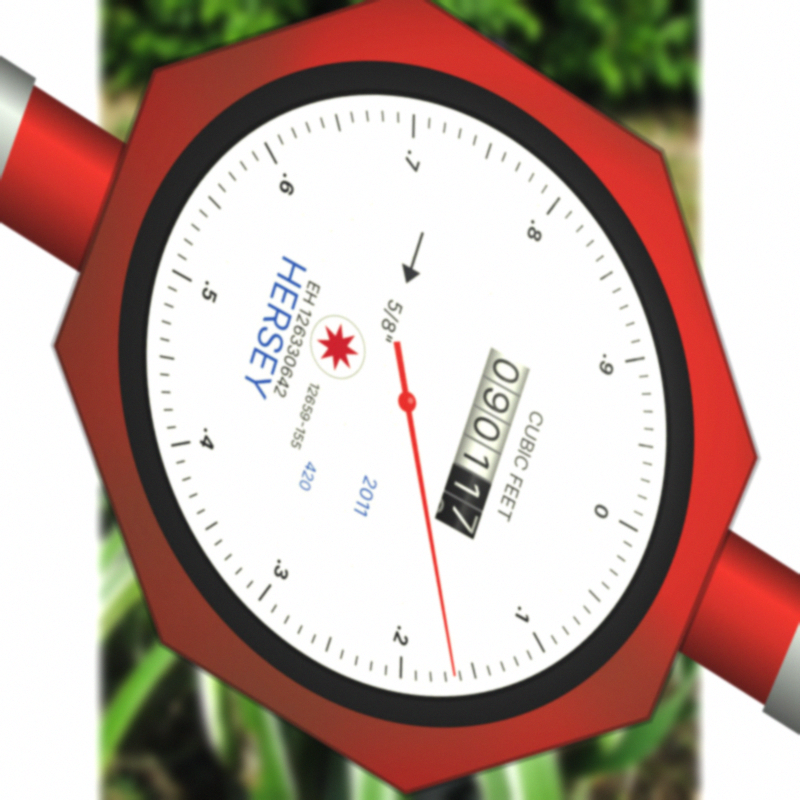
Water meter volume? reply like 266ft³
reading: 90117.16ft³
